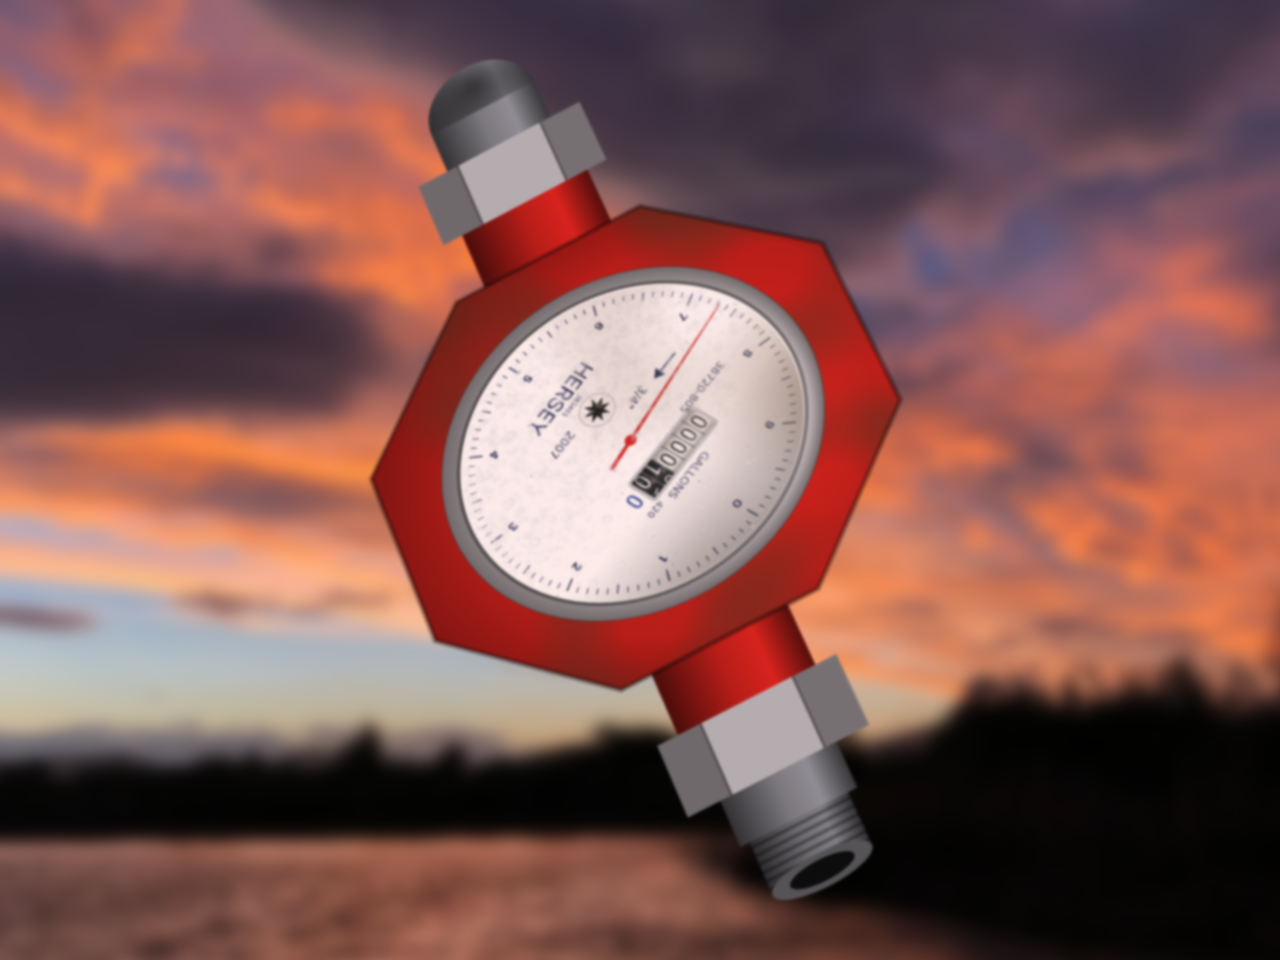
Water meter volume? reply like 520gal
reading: 97.3gal
